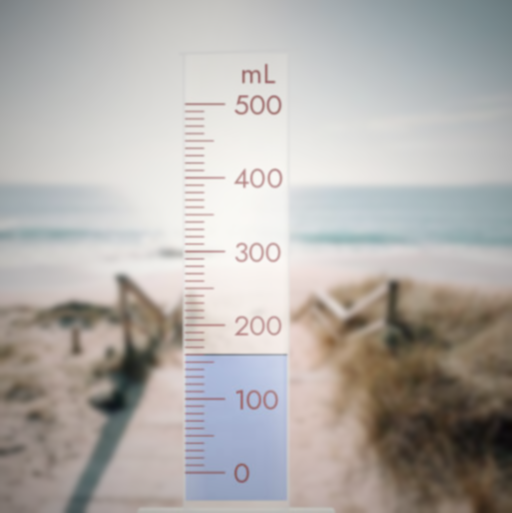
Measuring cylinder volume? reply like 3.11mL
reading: 160mL
